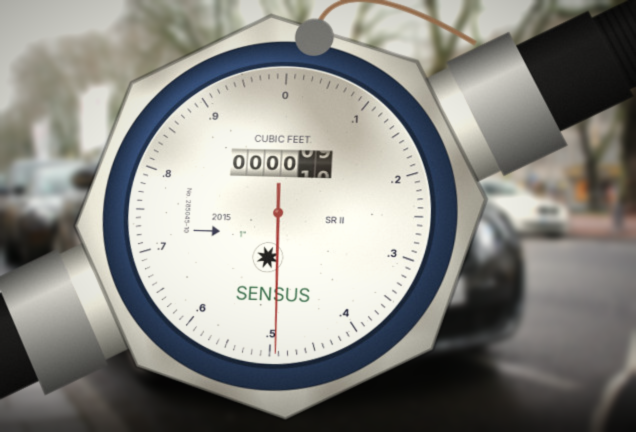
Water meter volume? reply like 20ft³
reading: 9.49ft³
